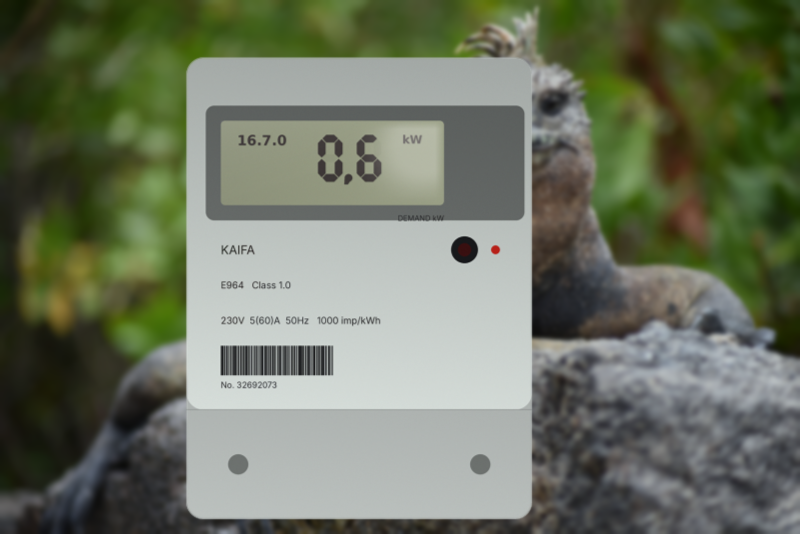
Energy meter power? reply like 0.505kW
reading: 0.6kW
